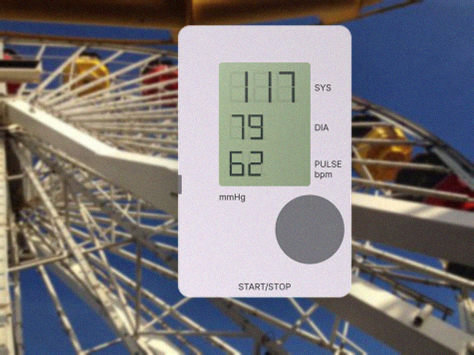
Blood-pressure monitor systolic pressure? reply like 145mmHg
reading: 117mmHg
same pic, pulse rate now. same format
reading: 62bpm
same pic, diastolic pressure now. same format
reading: 79mmHg
